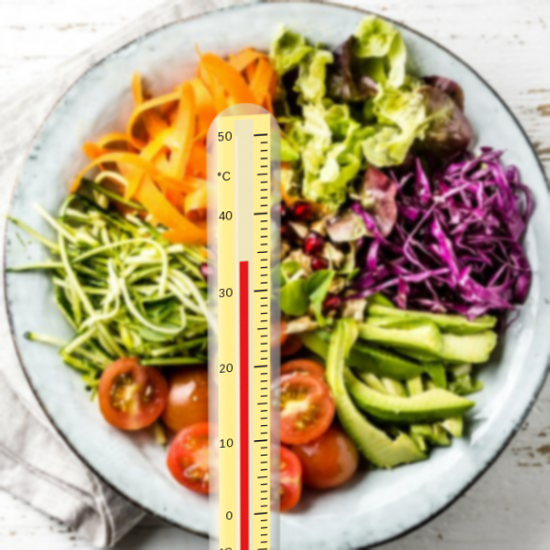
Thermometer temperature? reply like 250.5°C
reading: 34°C
